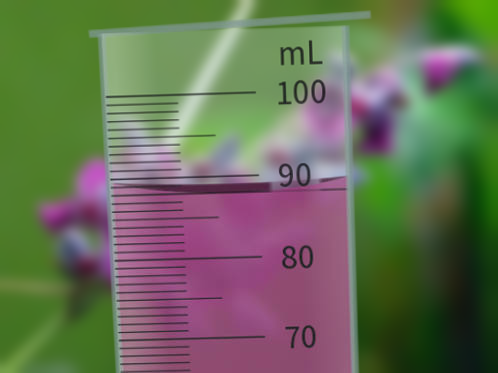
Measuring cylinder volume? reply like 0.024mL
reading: 88mL
